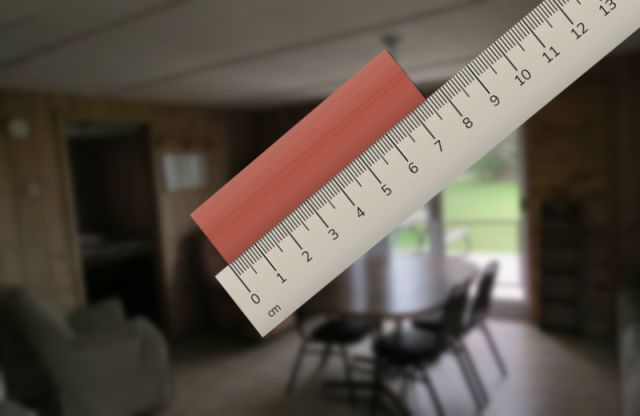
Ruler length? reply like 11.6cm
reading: 7.5cm
